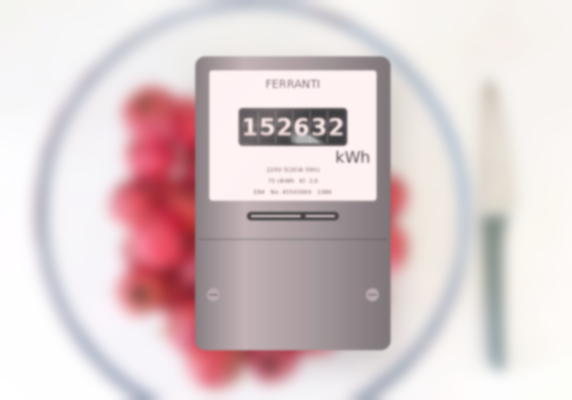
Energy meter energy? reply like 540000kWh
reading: 152632kWh
